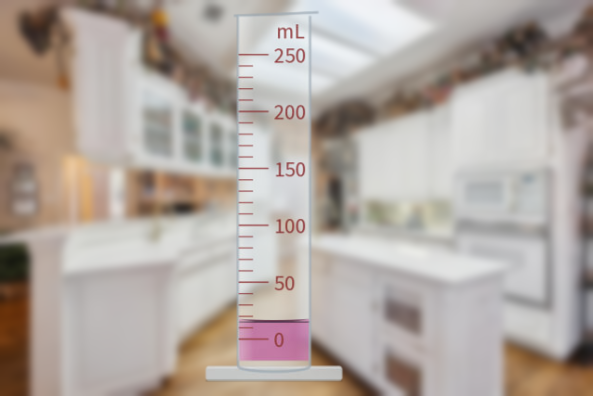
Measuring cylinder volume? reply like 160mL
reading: 15mL
